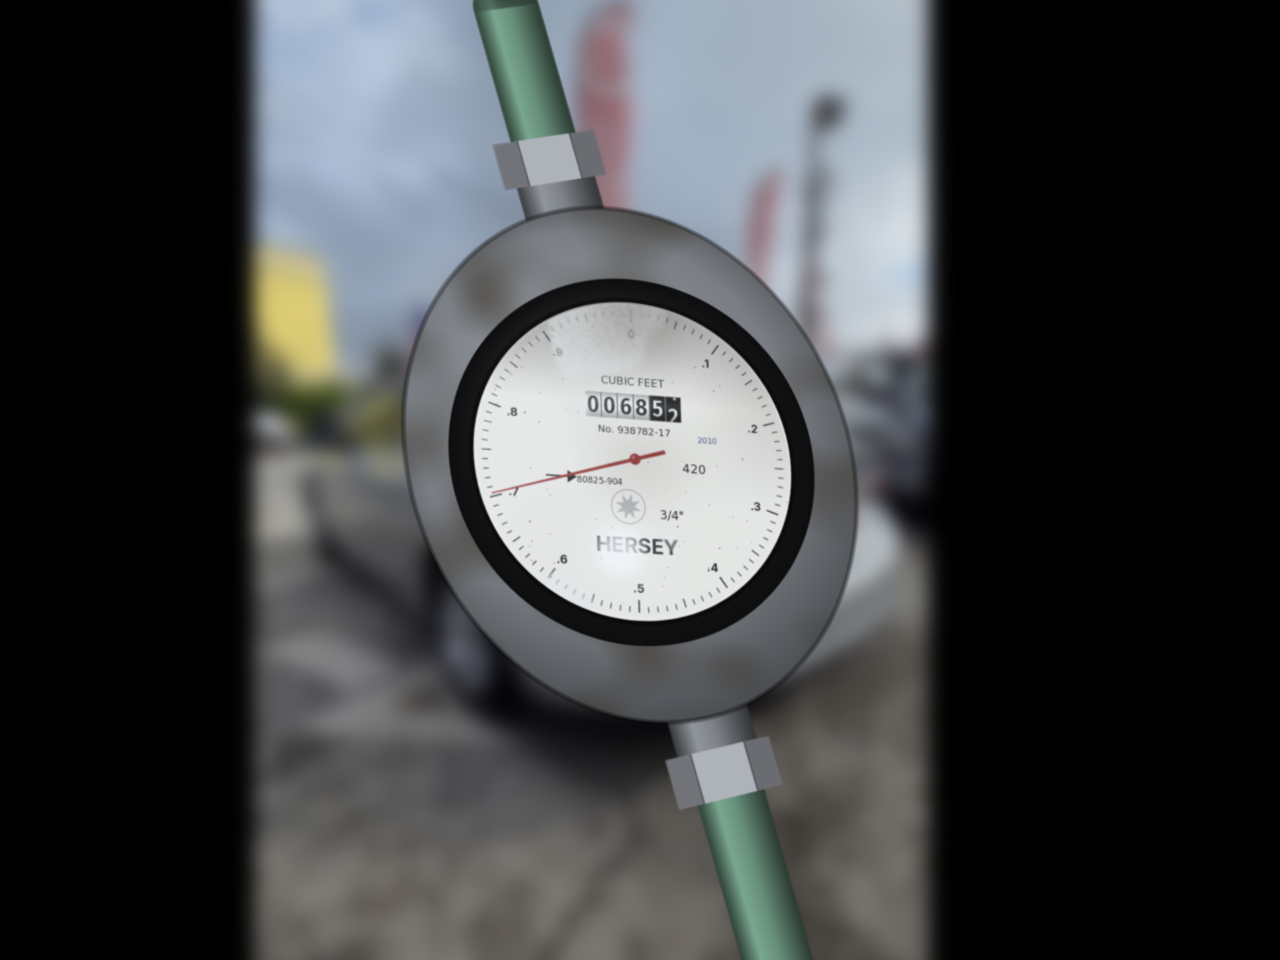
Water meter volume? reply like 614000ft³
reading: 6851.70ft³
